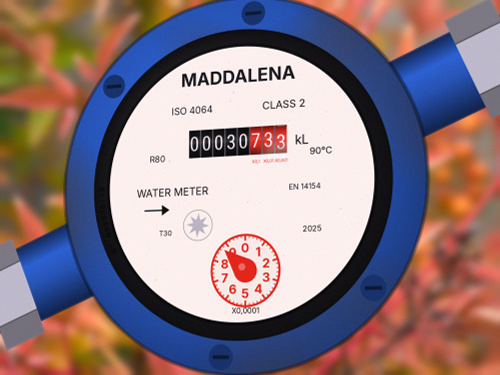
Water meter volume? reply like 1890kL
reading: 30.7328kL
